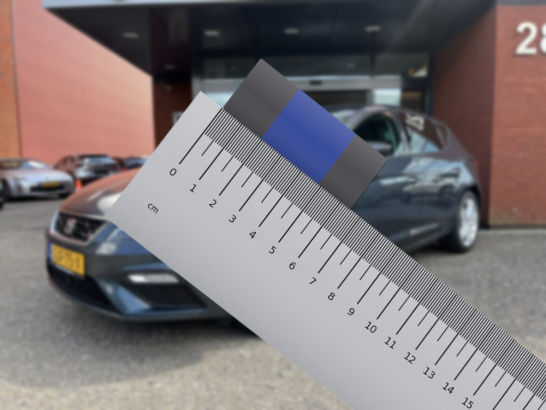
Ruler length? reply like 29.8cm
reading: 6.5cm
